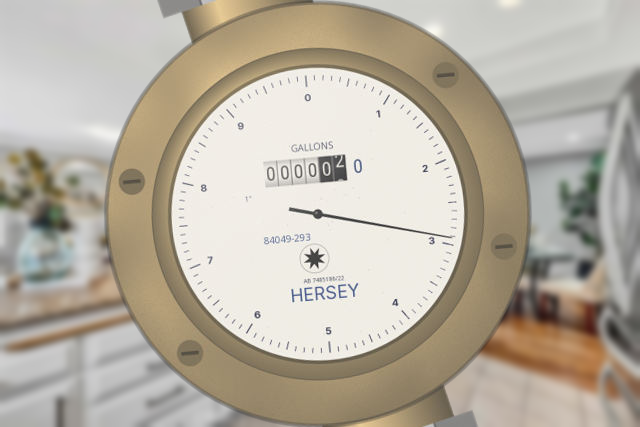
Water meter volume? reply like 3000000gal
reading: 22.9gal
